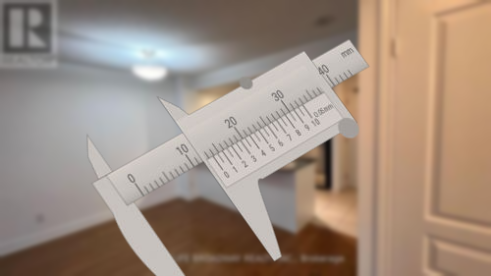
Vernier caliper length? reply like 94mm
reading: 13.8mm
